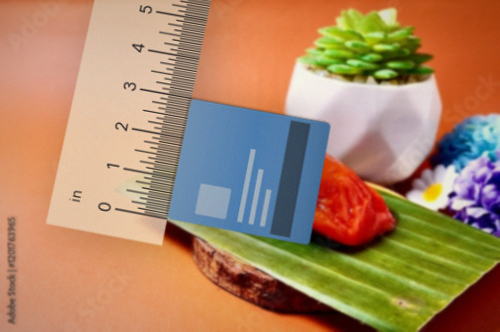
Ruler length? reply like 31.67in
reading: 3in
